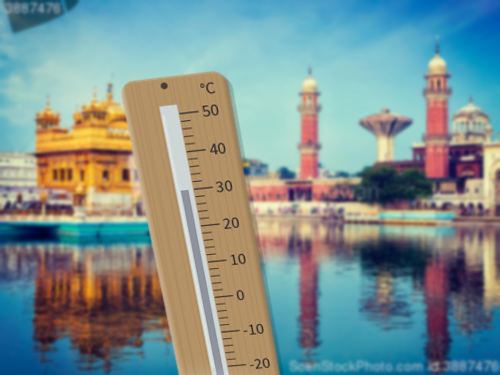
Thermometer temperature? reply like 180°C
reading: 30°C
